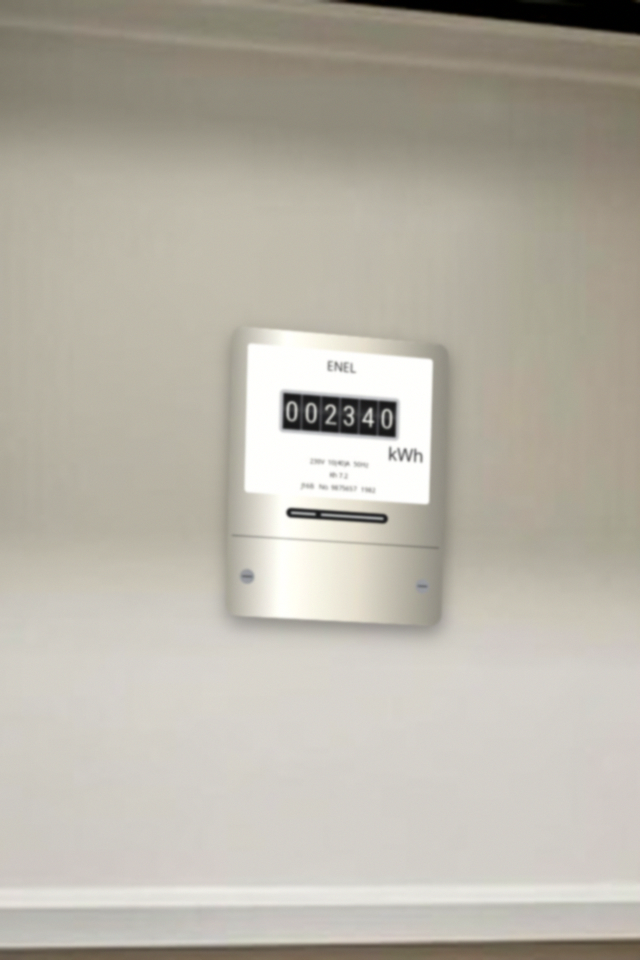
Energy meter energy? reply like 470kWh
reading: 2340kWh
